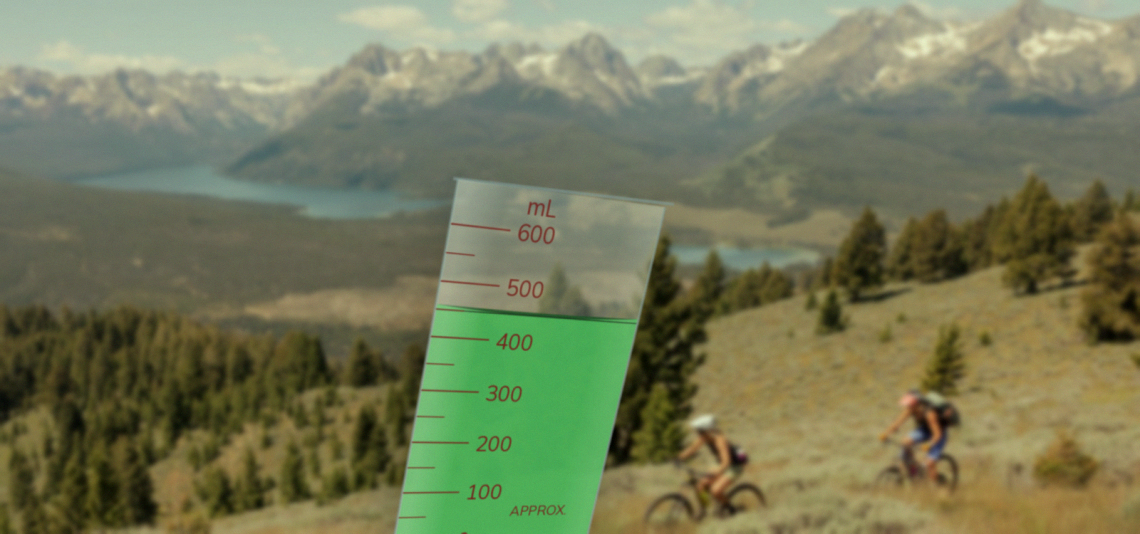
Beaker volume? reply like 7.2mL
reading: 450mL
